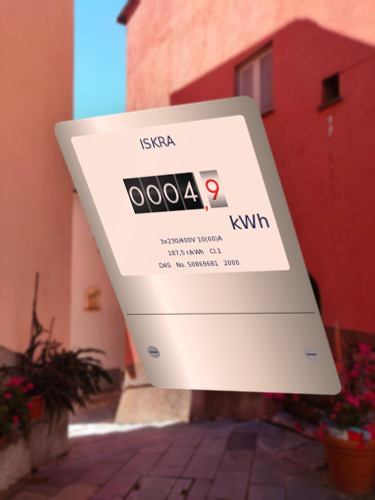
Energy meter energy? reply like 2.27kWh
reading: 4.9kWh
